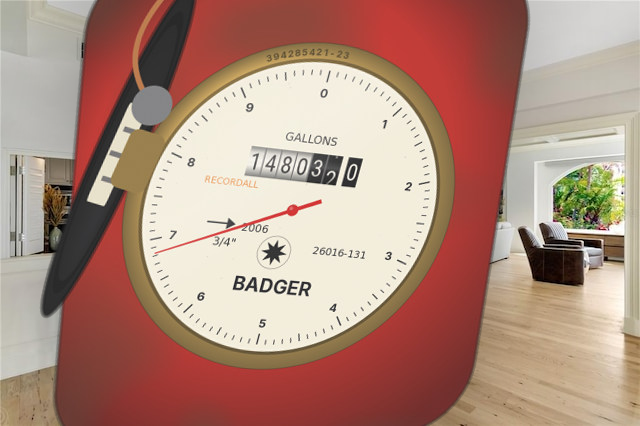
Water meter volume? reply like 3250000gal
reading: 1480316.8gal
